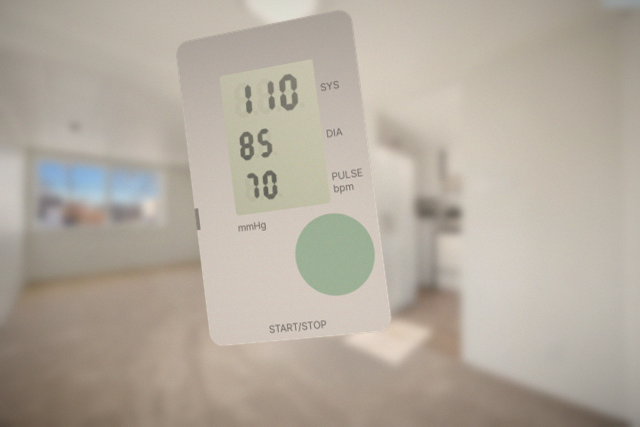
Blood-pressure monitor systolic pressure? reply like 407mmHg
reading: 110mmHg
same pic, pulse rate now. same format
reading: 70bpm
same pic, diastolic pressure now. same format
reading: 85mmHg
